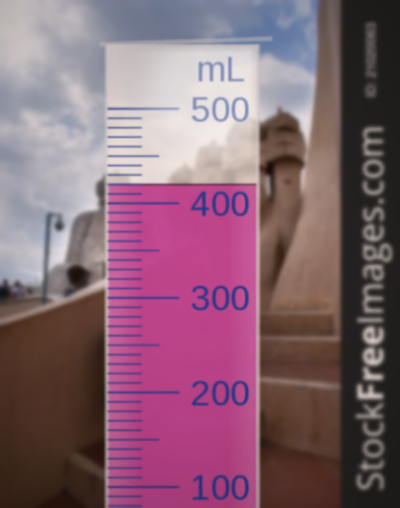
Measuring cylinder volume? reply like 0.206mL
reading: 420mL
